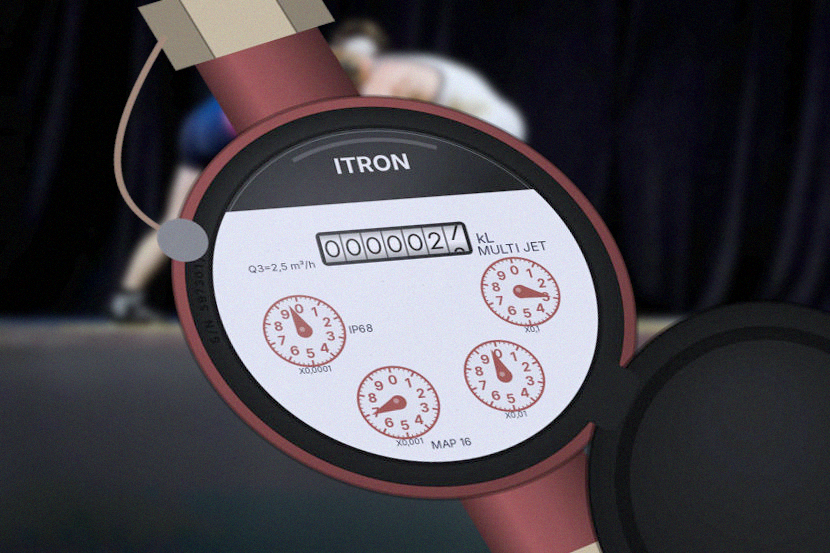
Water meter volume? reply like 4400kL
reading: 27.2969kL
